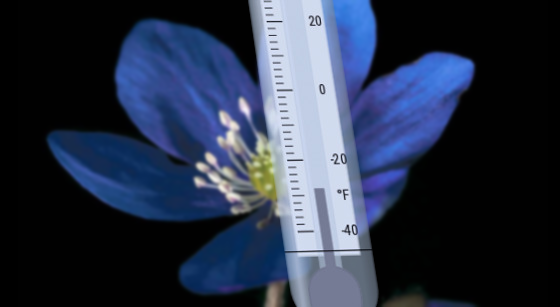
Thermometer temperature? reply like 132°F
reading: -28°F
